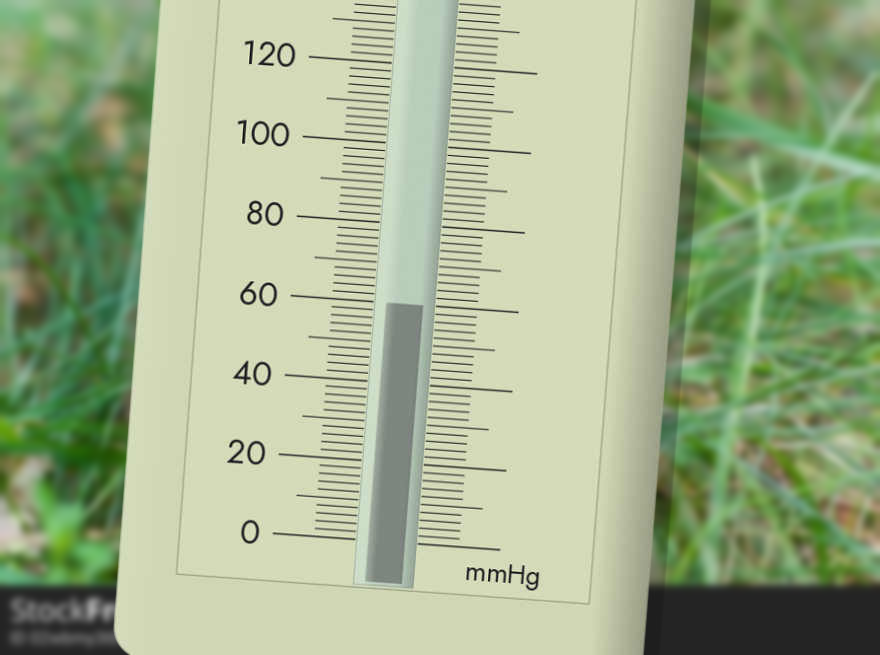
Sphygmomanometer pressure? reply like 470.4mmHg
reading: 60mmHg
